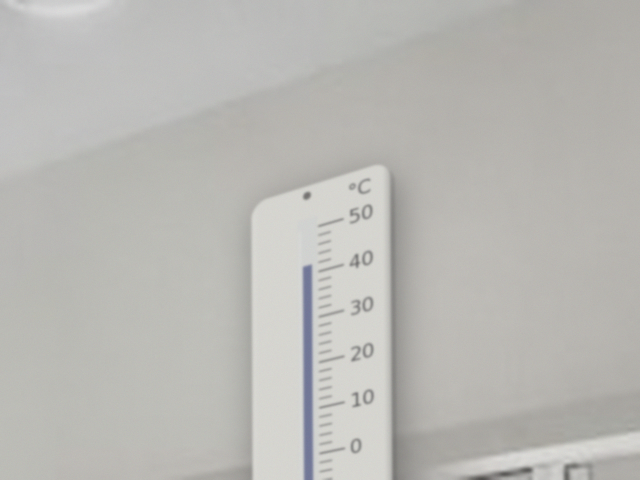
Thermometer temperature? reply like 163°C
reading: 42°C
